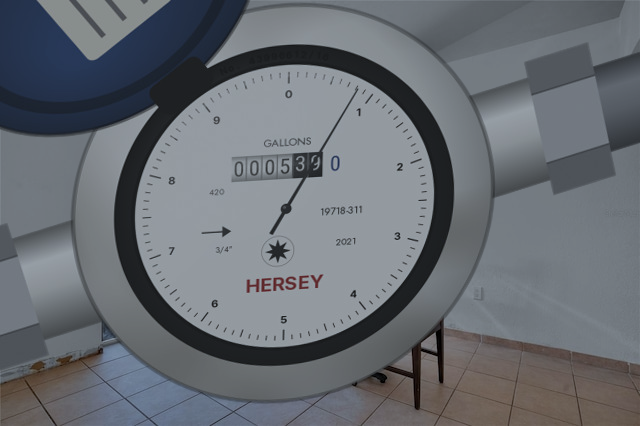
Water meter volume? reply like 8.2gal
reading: 5390.8gal
